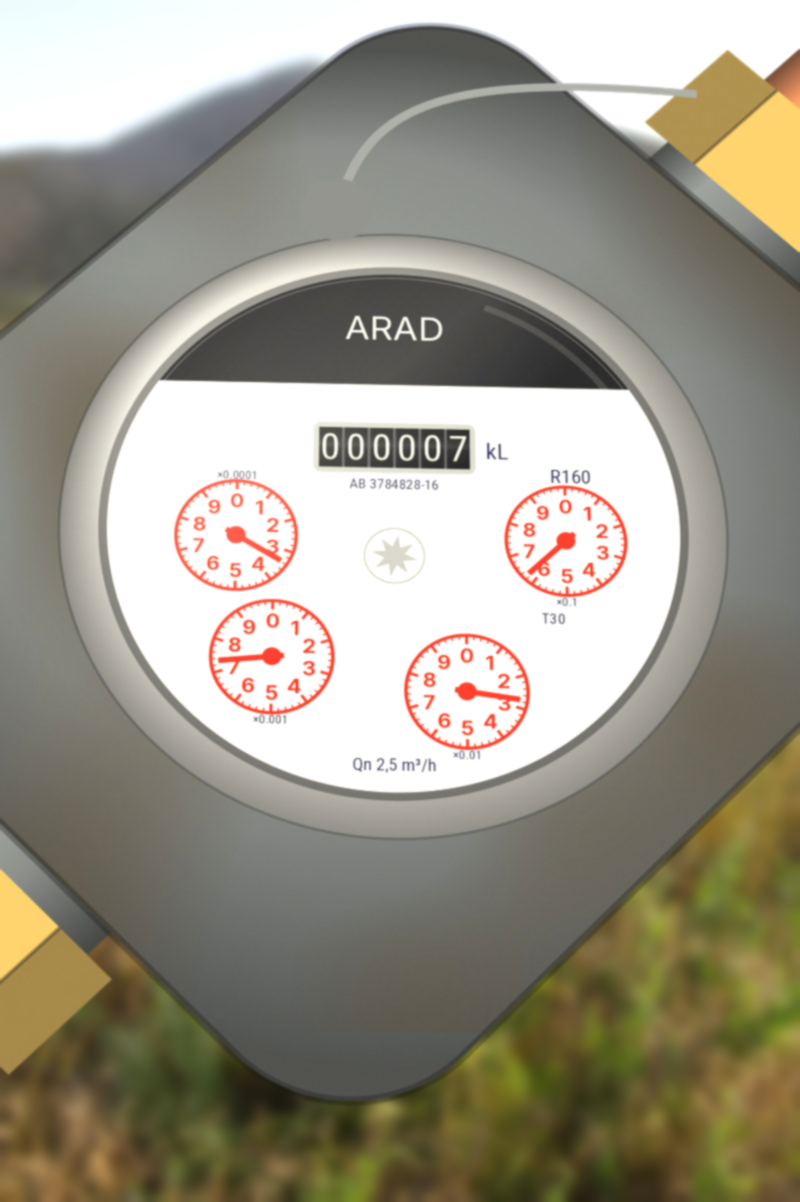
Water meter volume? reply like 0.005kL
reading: 7.6273kL
